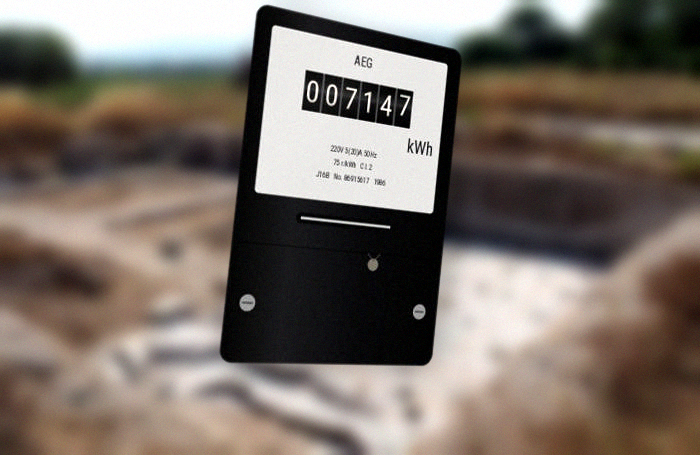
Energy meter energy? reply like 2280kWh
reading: 7147kWh
